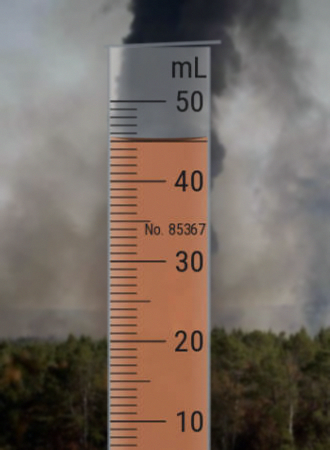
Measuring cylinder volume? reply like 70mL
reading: 45mL
